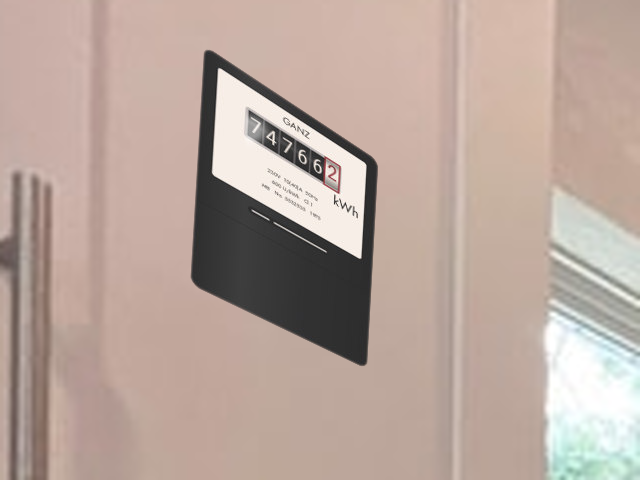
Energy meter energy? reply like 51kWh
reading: 74766.2kWh
